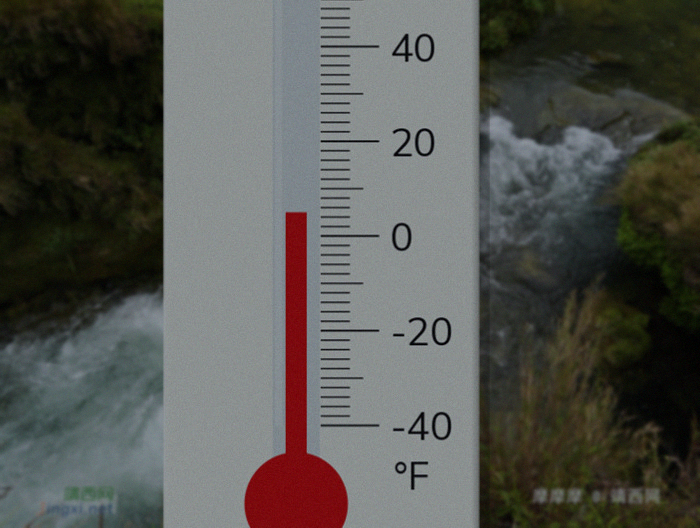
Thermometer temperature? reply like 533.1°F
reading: 5°F
